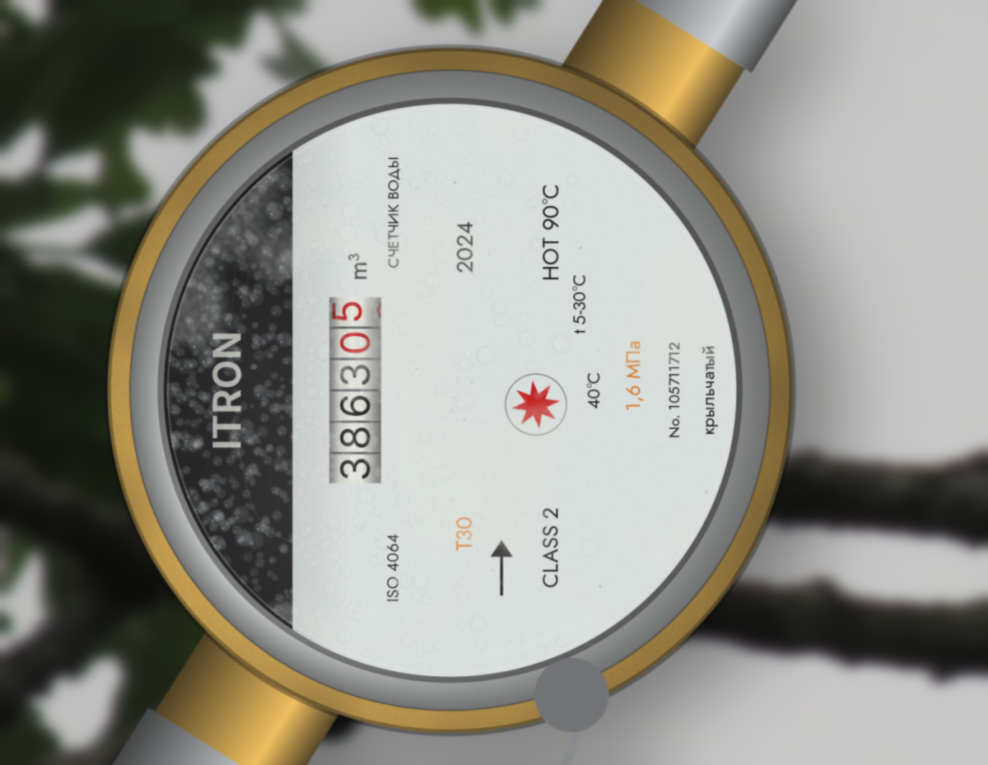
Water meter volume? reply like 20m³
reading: 3863.05m³
